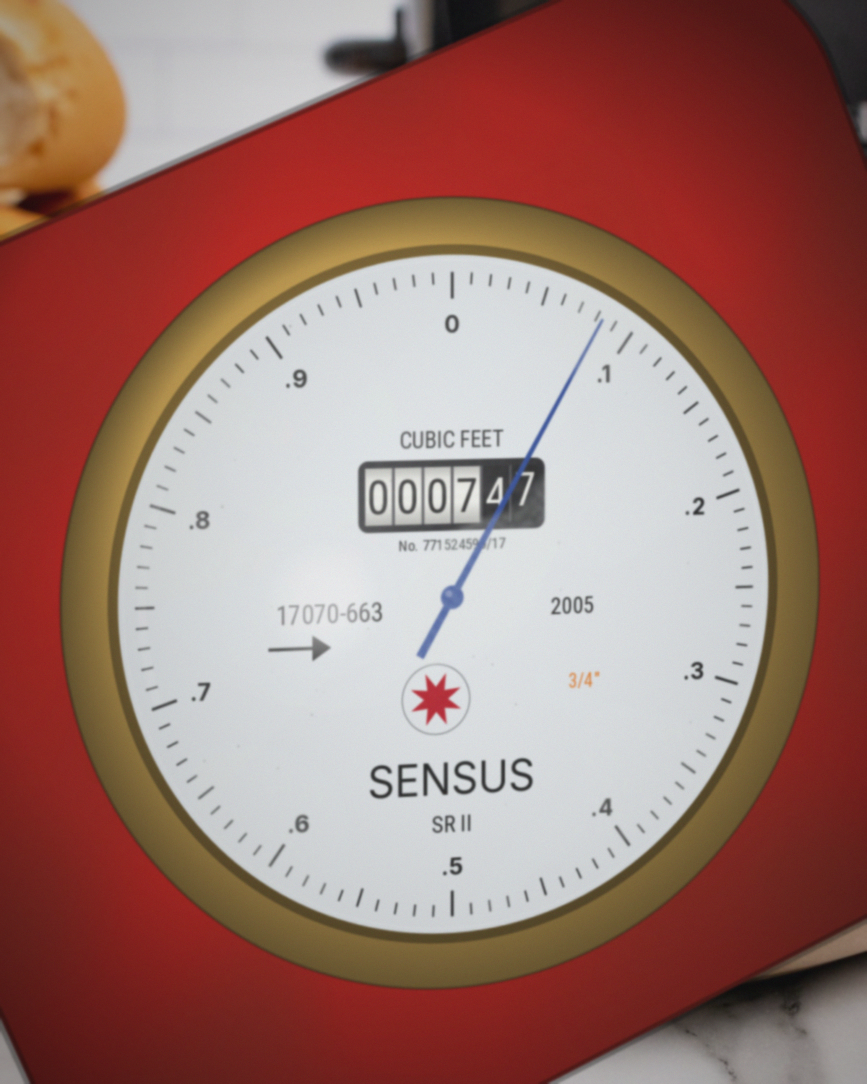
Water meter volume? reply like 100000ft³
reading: 747.08ft³
